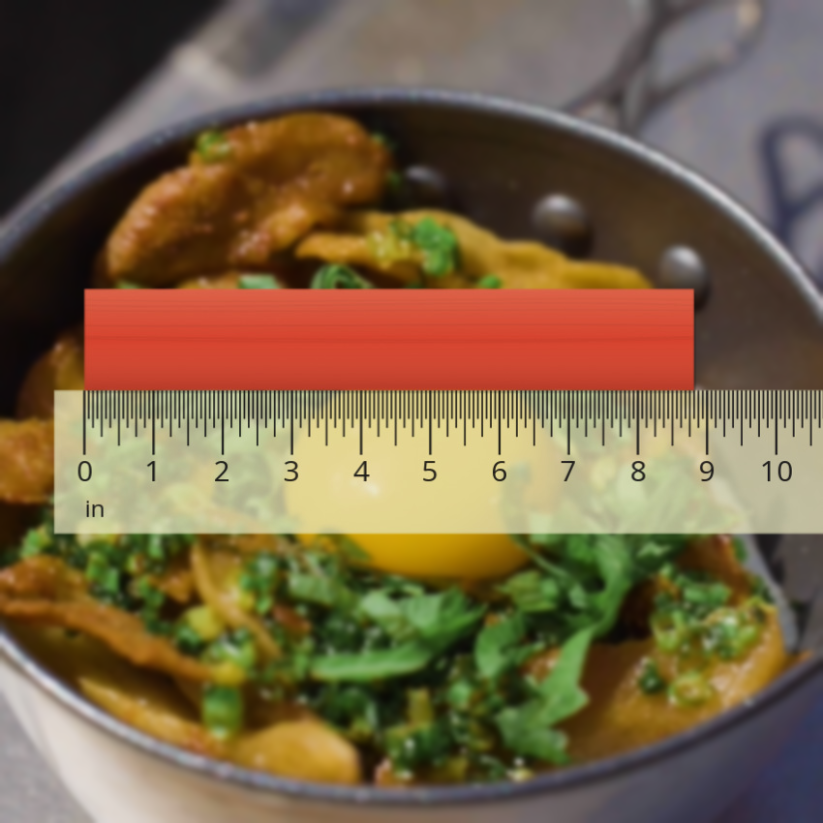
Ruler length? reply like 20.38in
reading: 8.8125in
